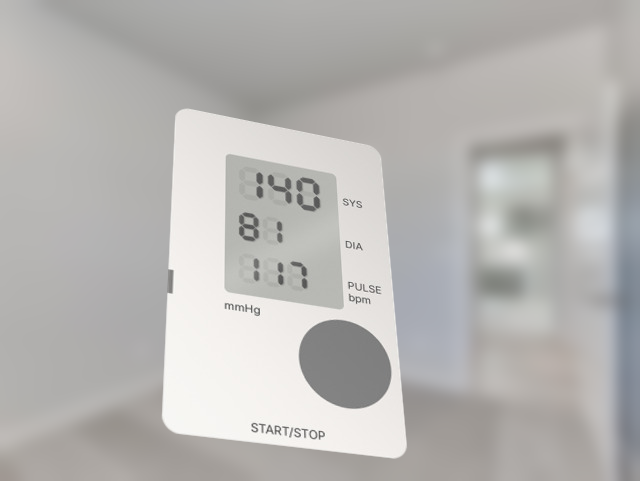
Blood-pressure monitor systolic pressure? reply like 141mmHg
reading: 140mmHg
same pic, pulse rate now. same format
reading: 117bpm
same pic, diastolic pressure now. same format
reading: 81mmHg
